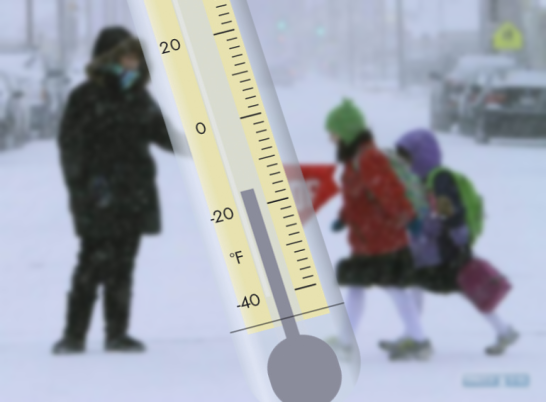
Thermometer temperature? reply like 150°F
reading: -16°F
